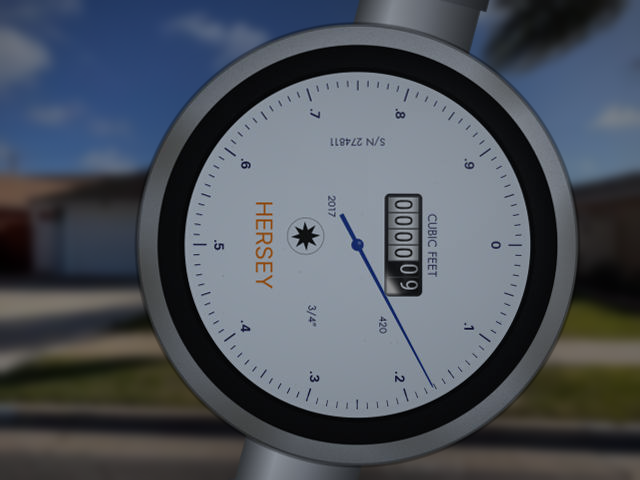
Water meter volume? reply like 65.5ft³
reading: 9.17ft³
